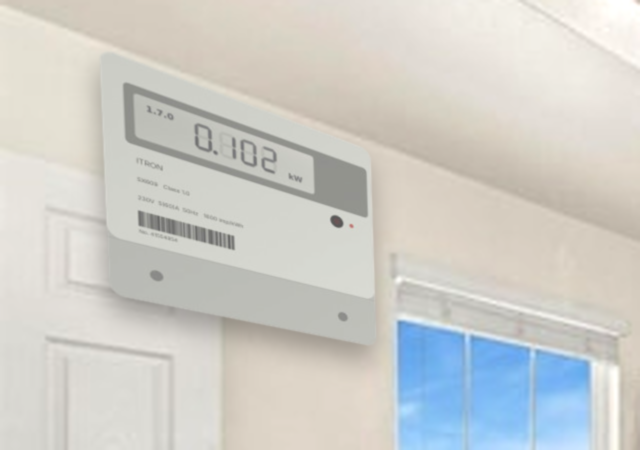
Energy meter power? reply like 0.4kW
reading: 0.102kW
